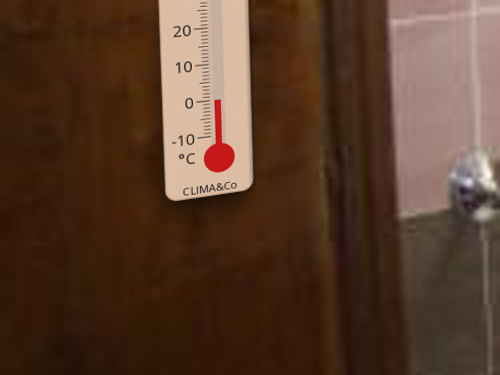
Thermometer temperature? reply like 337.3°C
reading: 0°C
